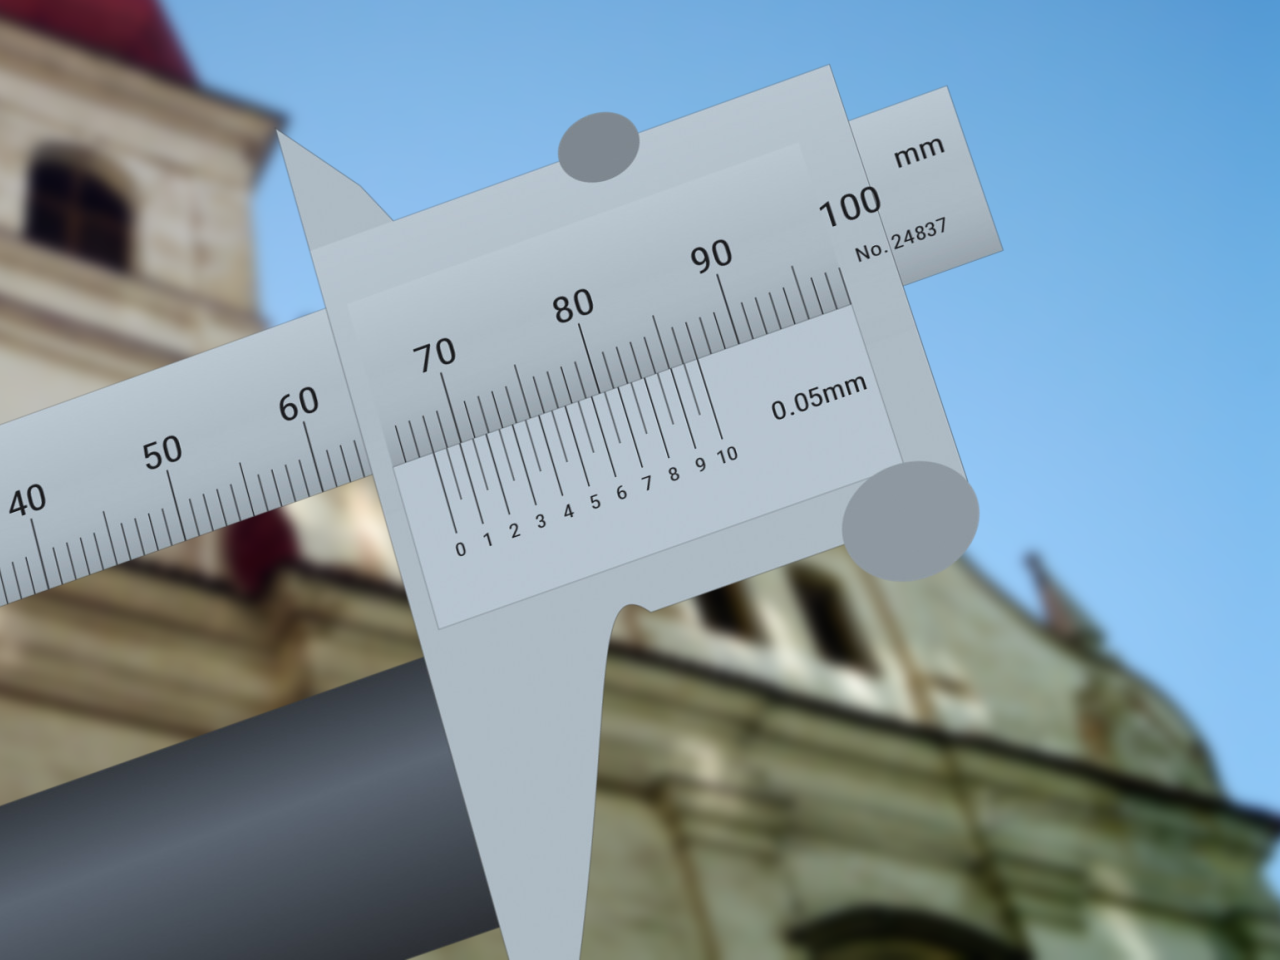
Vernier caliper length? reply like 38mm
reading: 68.0mm
